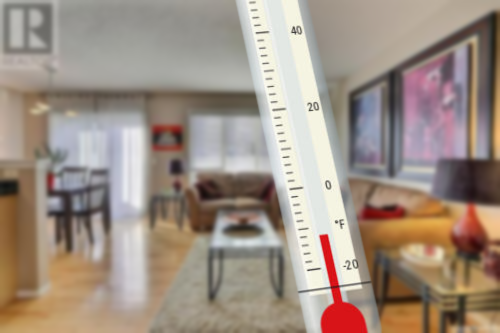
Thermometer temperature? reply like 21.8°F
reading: -12°F
